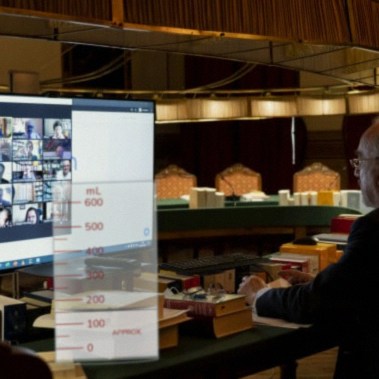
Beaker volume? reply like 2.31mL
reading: 150mL
